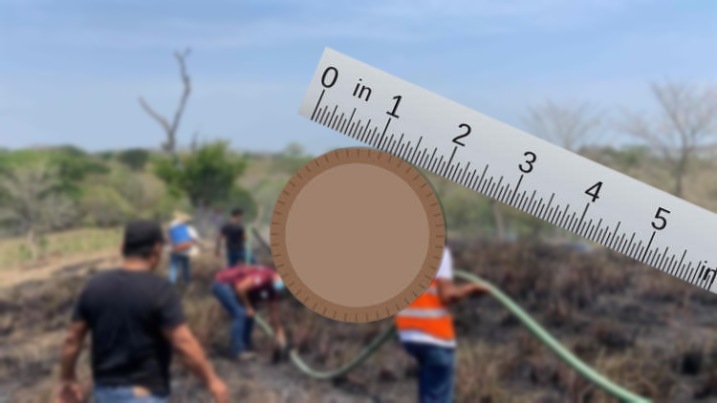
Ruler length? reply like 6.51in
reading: 2.4375in
